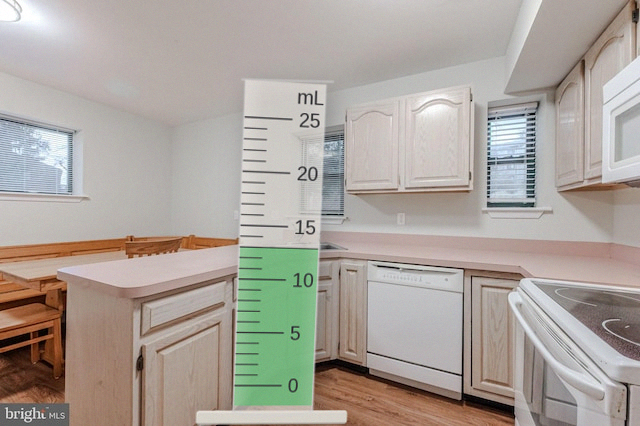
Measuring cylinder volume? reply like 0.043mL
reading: 13mL
